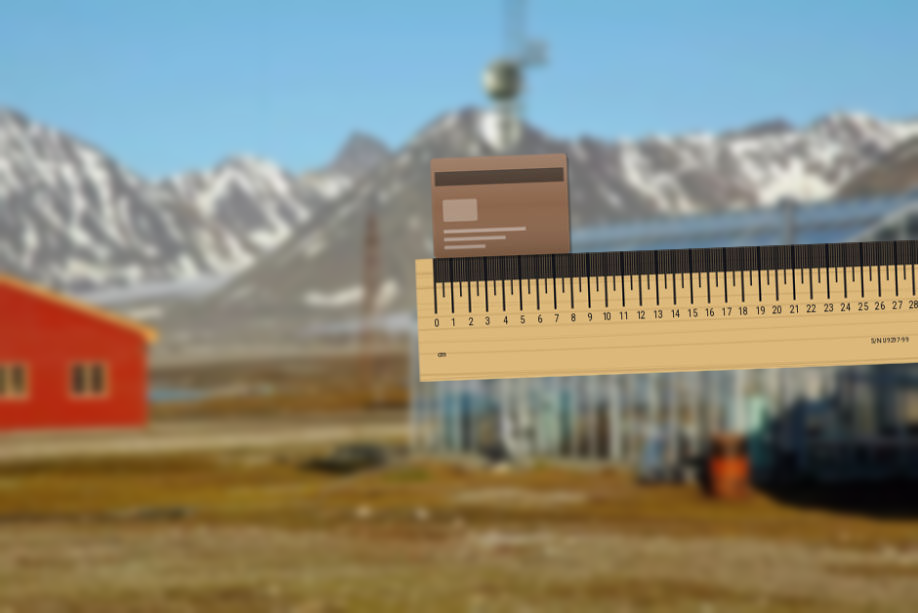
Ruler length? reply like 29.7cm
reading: 8cm
